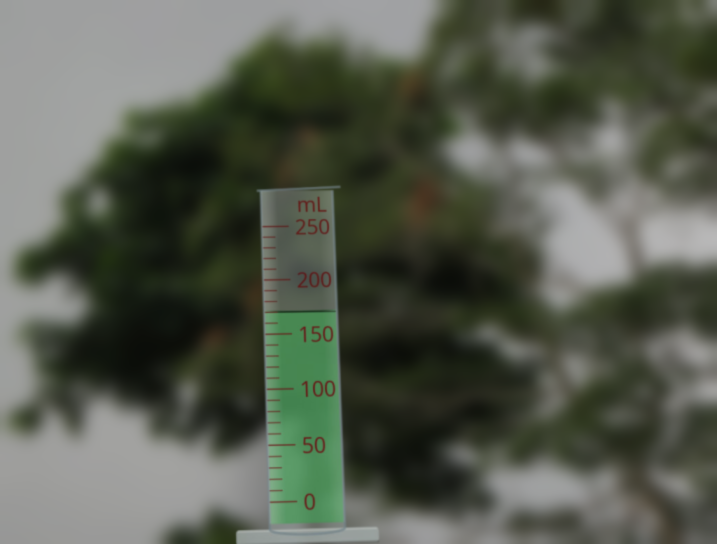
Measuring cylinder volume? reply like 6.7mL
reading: 170mL
